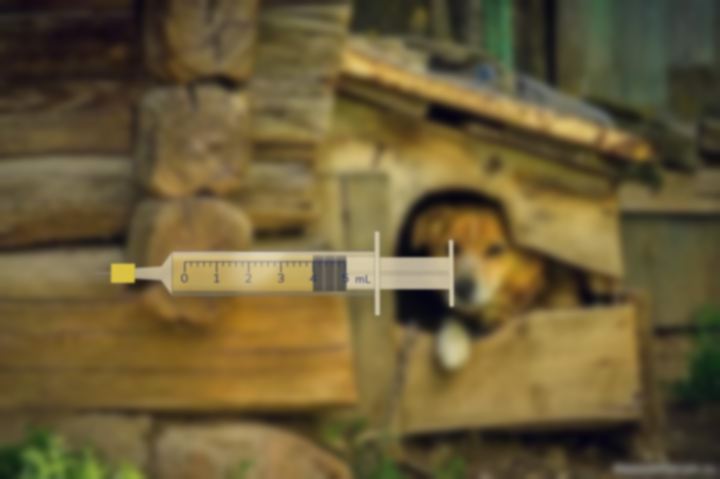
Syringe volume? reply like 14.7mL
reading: 4mL
